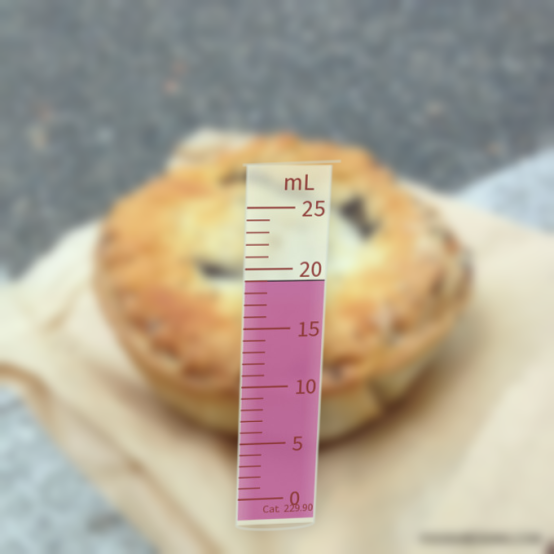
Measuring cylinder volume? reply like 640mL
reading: 19mL
